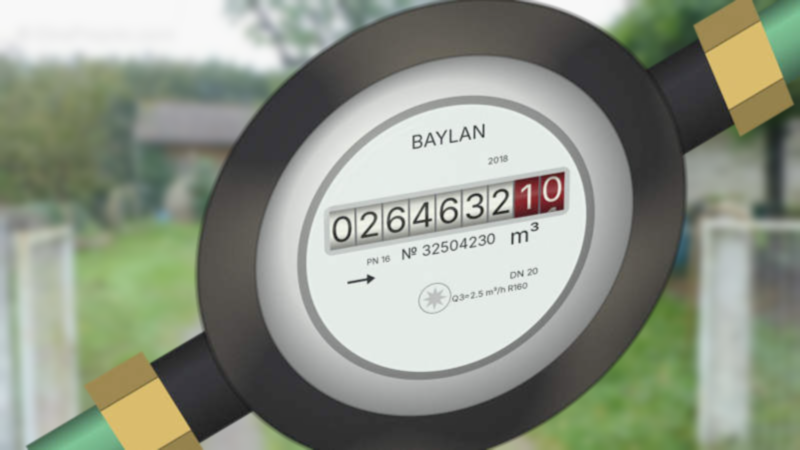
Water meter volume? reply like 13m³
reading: 264632.10m³
